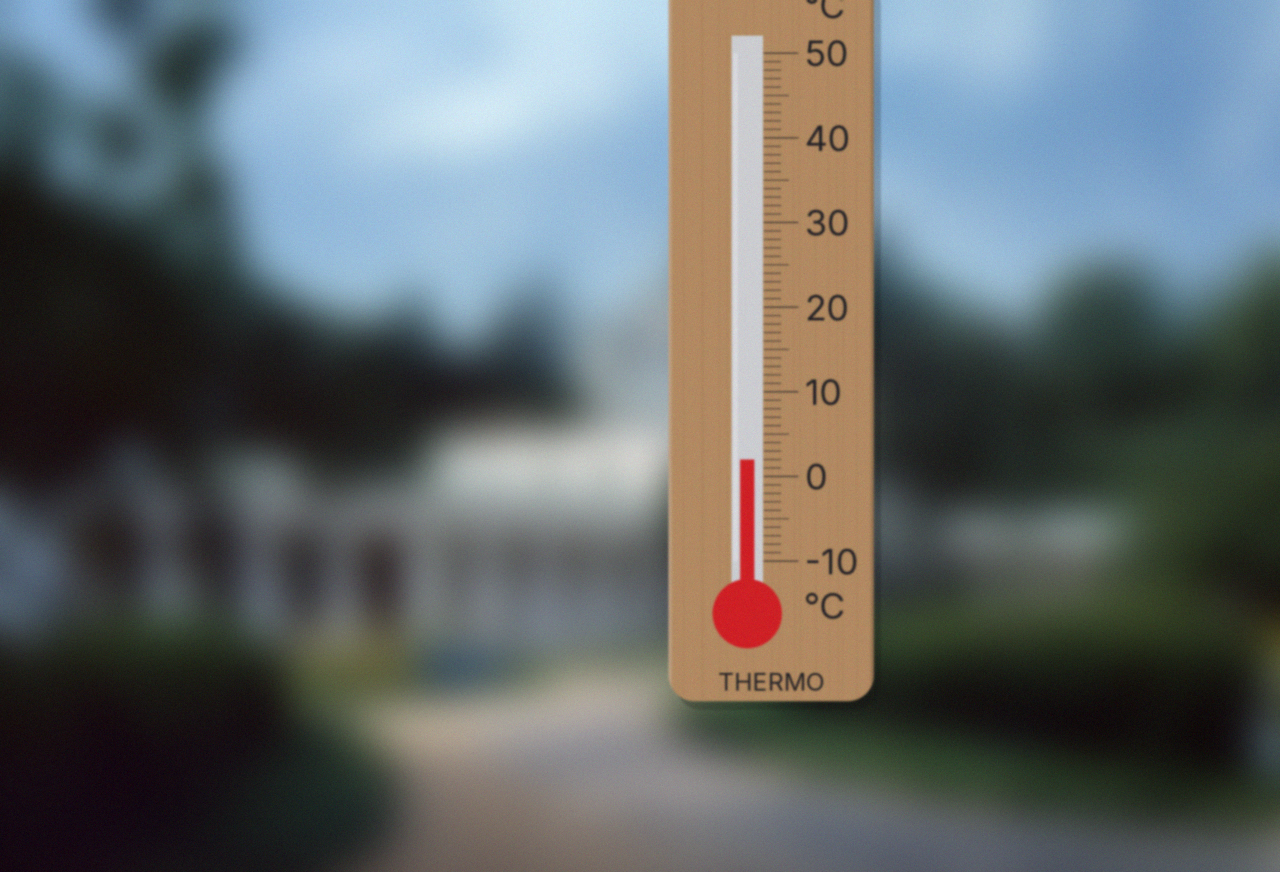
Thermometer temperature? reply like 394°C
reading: 2°C
